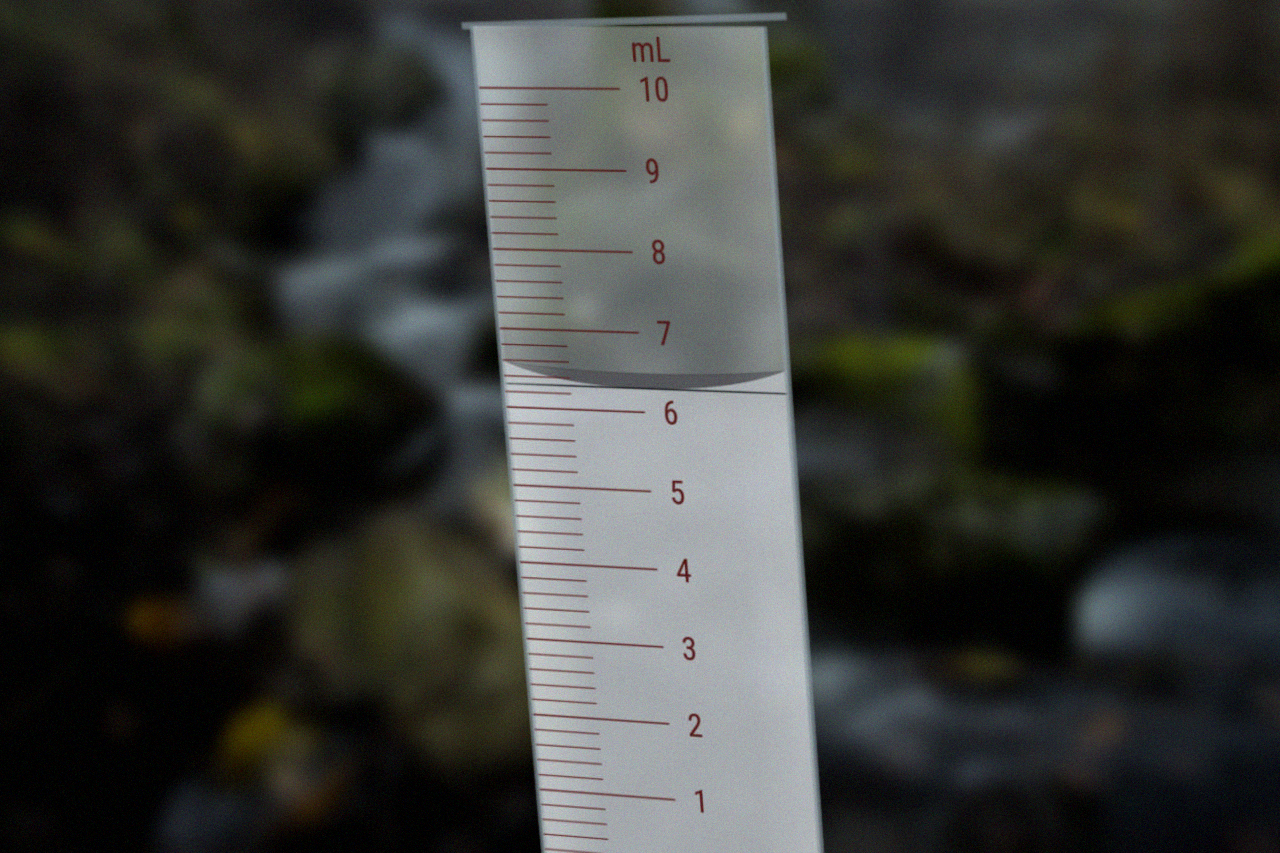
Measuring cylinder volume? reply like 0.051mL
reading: 6.3mL
